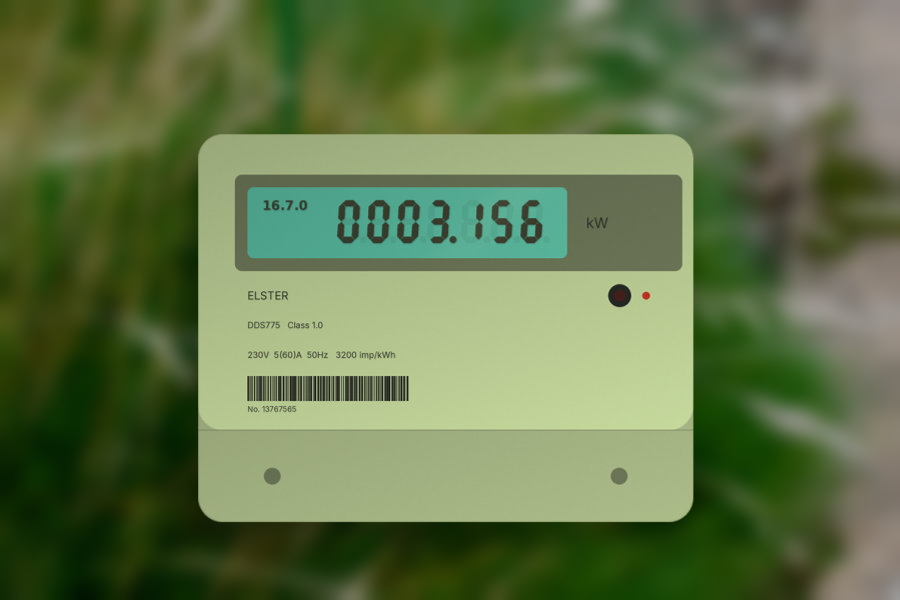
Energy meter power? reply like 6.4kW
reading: 3.156kW
